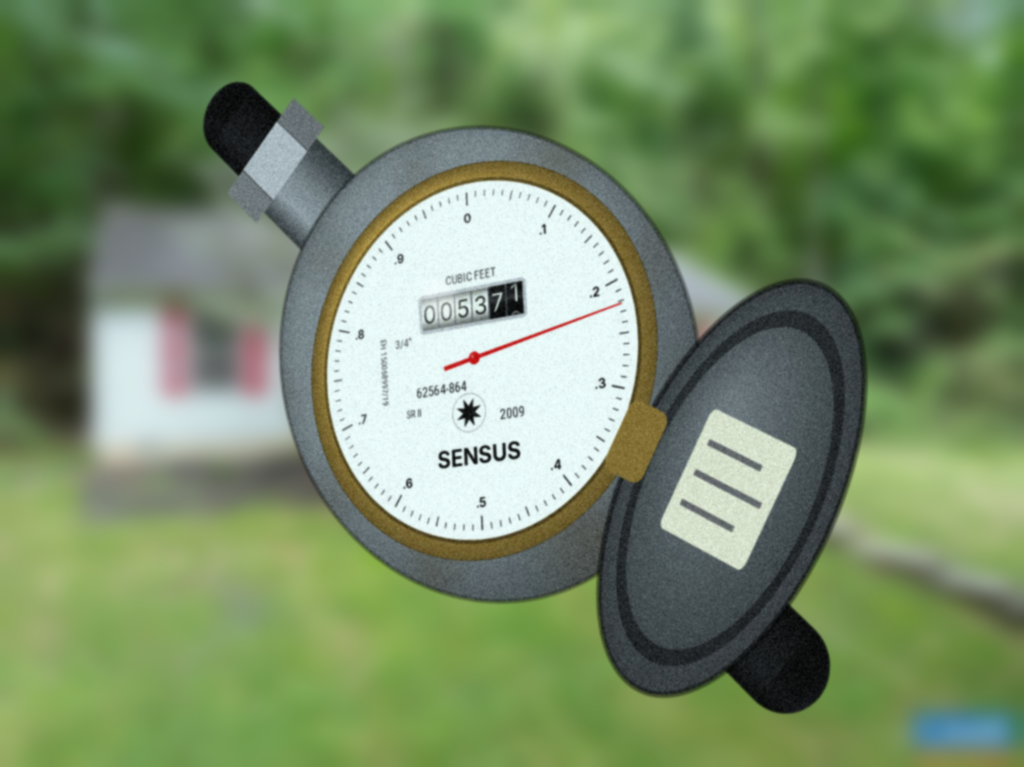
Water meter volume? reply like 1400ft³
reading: 5371.22ft³
